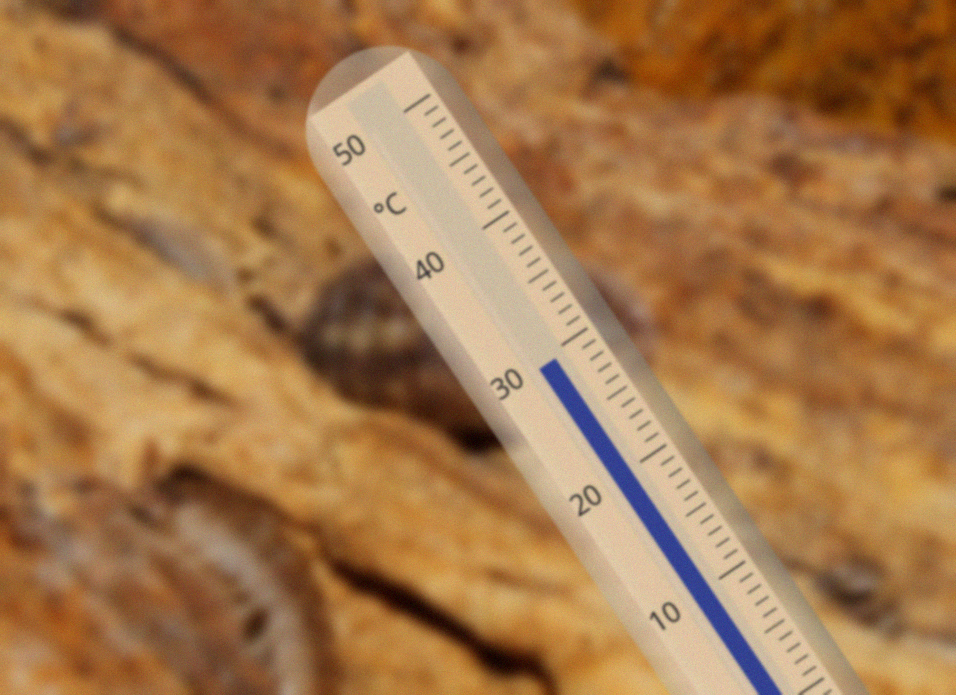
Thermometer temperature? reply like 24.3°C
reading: 29.5°C
